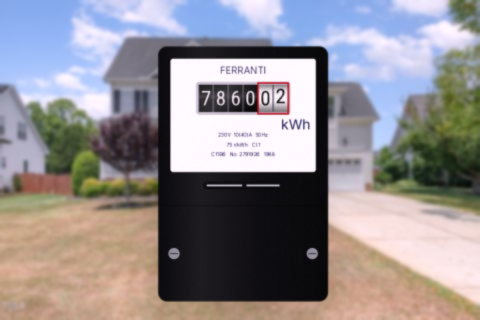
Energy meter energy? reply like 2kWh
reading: 7860.02kWh
